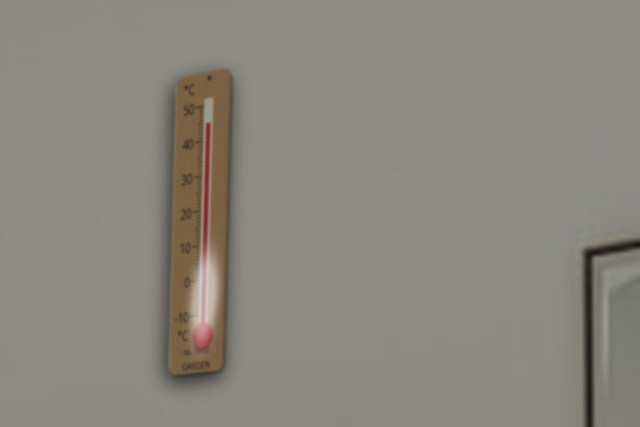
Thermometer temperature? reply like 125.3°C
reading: 45°C
